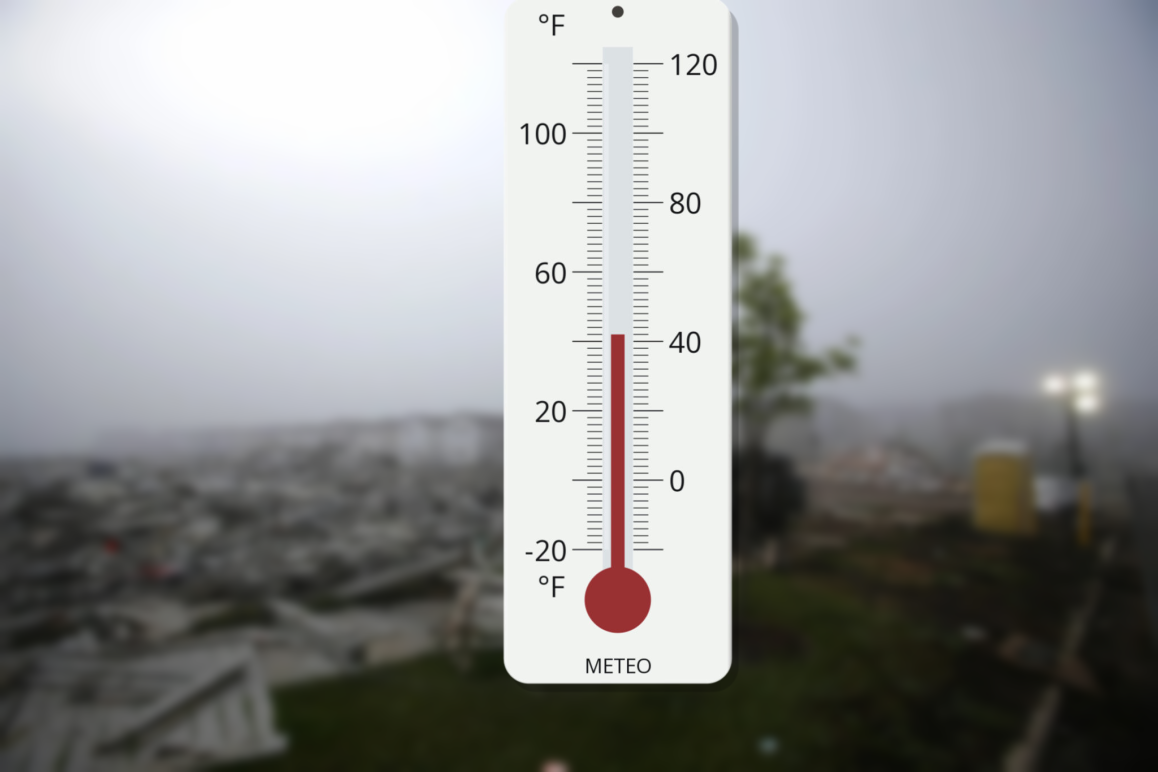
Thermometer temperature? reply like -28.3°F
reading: 42°F
